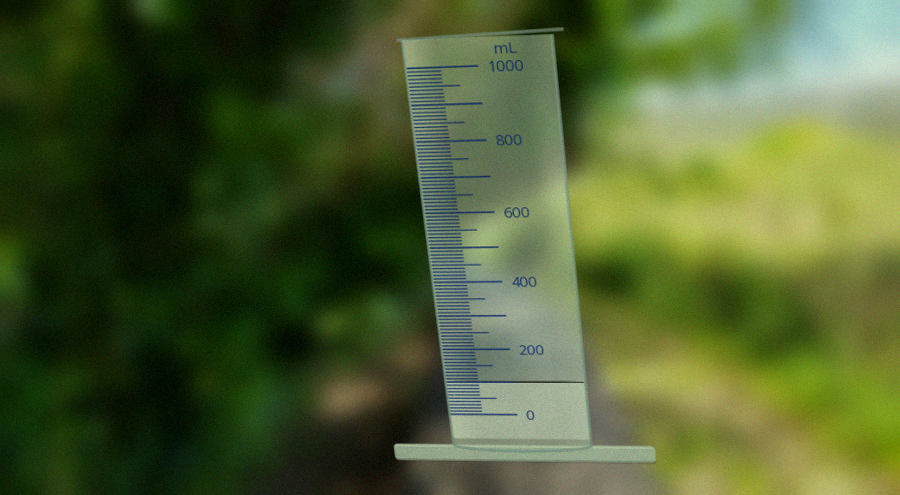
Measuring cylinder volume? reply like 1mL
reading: 100mL
